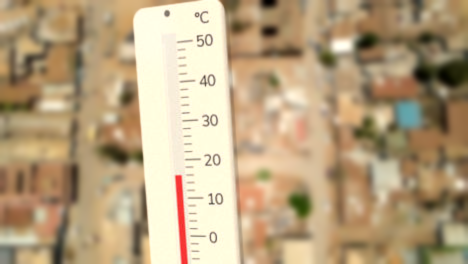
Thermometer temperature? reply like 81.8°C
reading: 16°C
